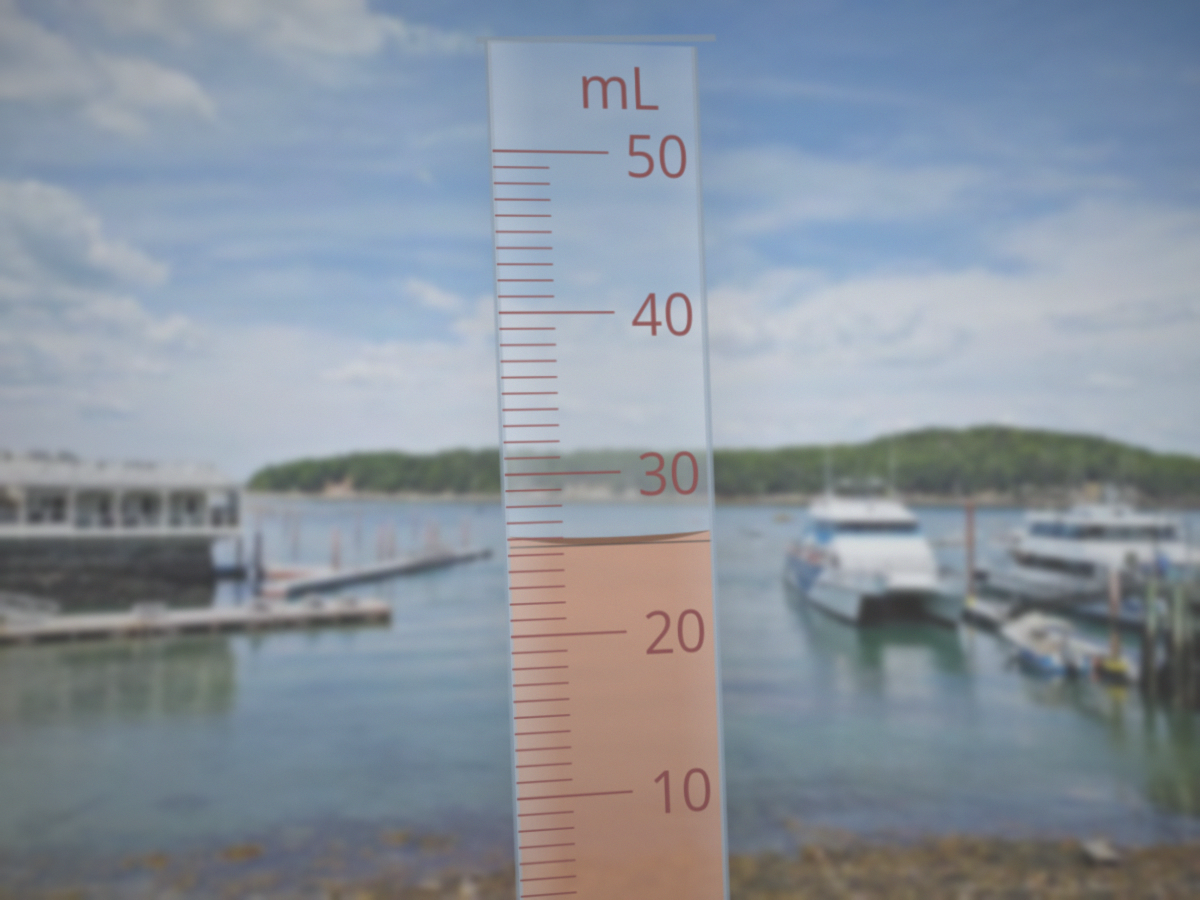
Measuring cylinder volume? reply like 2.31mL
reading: 25.5mL
